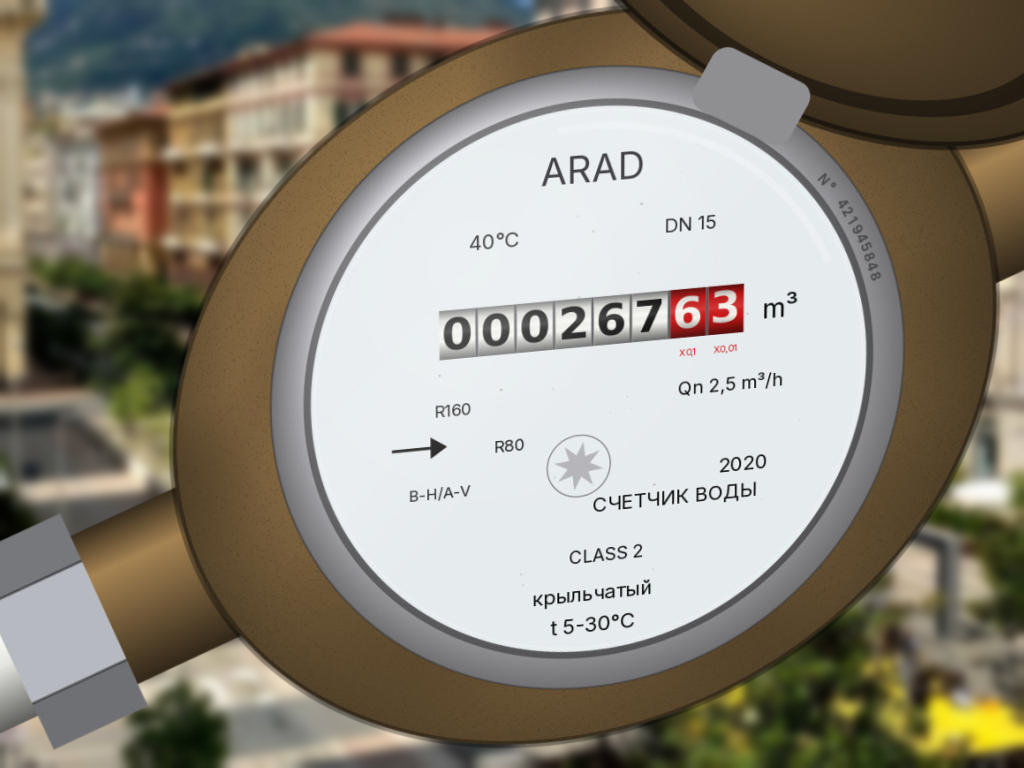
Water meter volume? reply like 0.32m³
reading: 267.63m³
